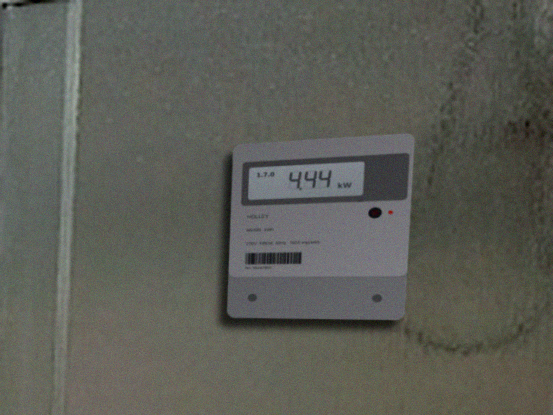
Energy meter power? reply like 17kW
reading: 4.44kW
